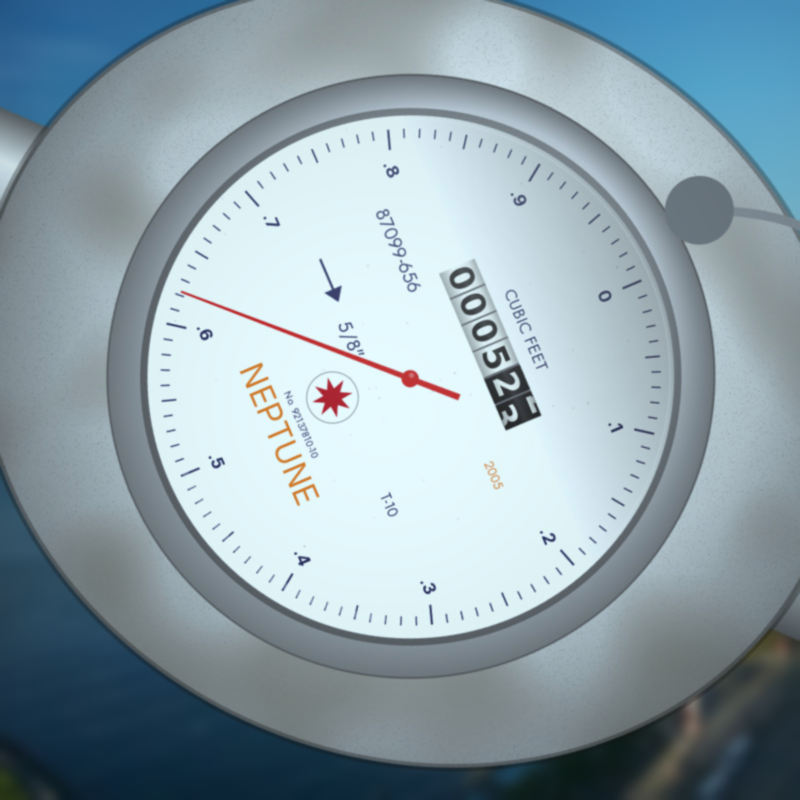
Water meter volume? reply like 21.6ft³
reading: 522.62ft³
